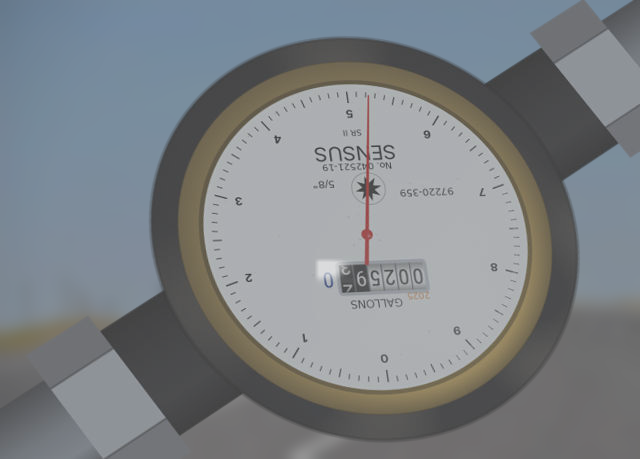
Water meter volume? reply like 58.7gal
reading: 25925.2gal
